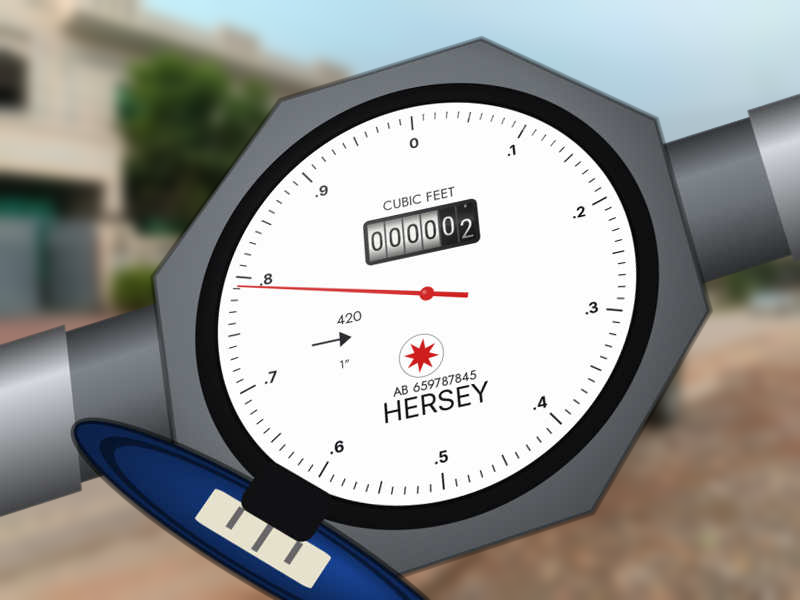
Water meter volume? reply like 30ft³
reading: 1.79ft³
